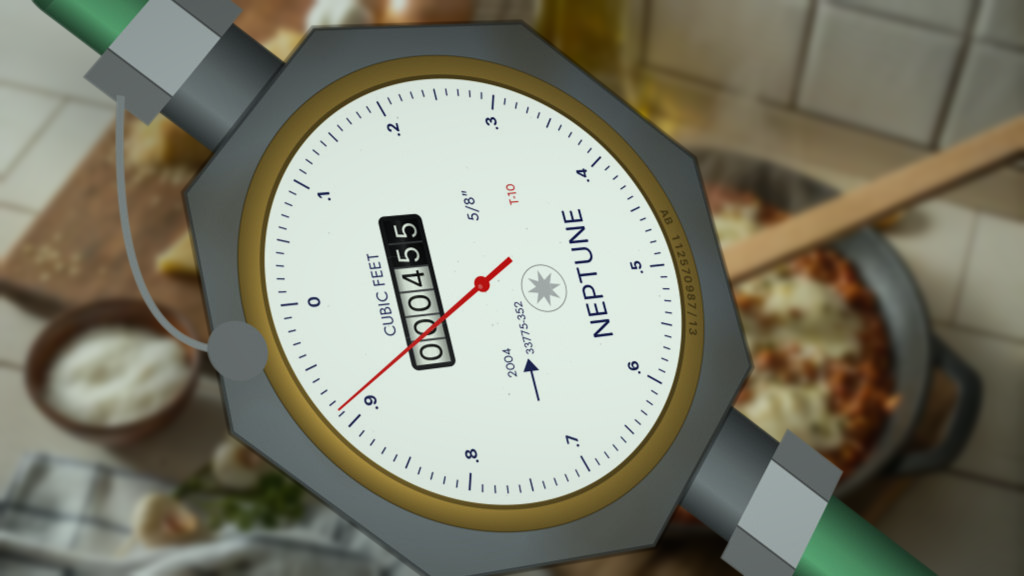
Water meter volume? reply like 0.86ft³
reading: 454.91ft³
